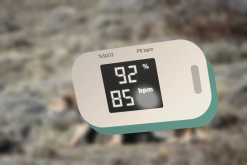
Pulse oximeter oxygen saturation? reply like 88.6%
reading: 92%
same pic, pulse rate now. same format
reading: 85bpm
